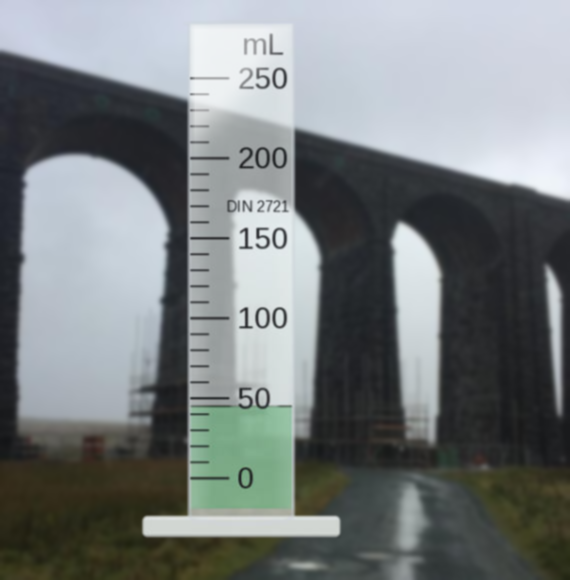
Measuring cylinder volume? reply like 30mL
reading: 45mL
